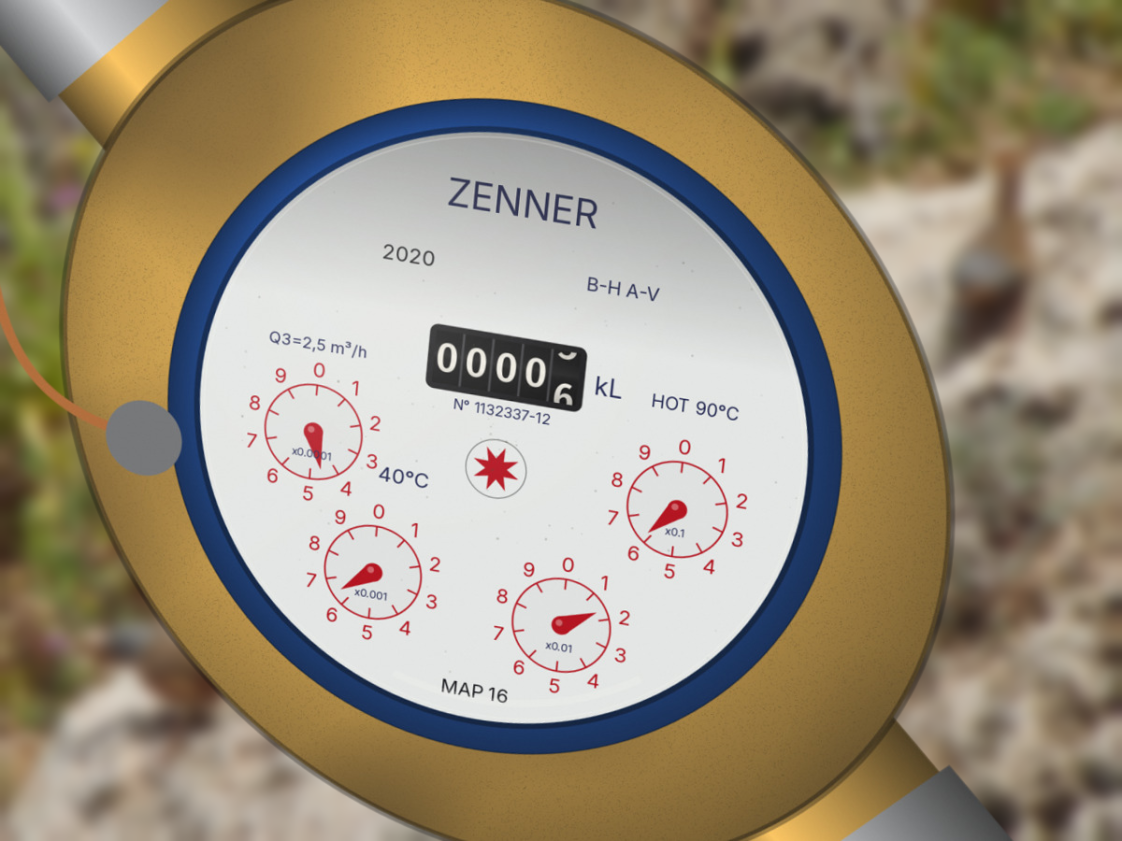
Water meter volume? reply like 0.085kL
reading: 5.6164kL
